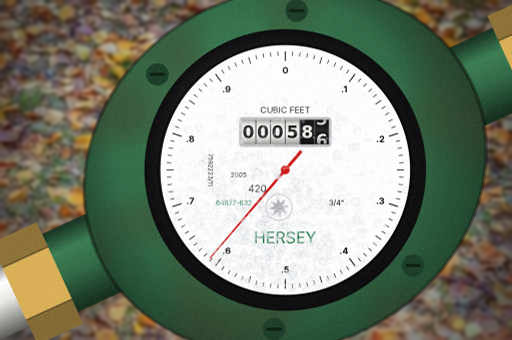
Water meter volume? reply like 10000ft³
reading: 585.61ft³
